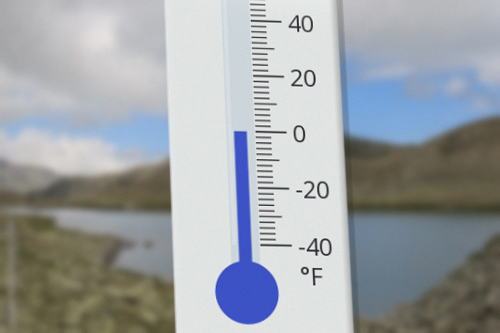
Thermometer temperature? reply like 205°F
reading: 0°F
